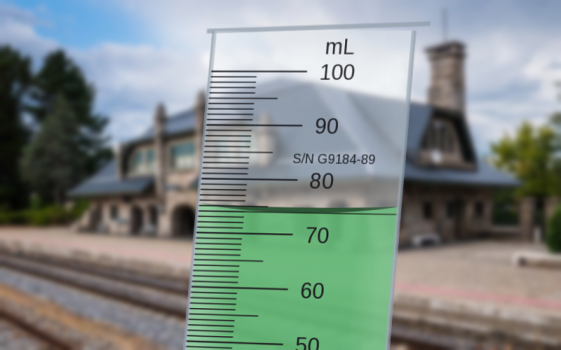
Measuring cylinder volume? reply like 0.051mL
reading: 74mL
